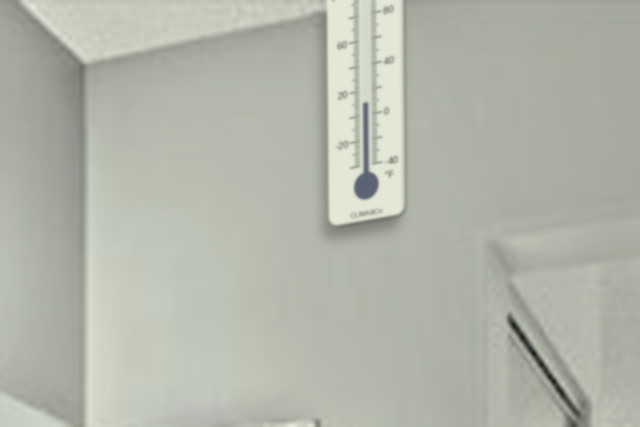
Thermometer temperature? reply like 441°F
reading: 10°F
